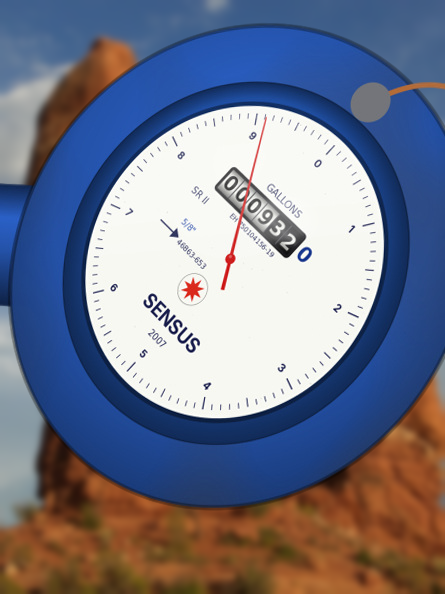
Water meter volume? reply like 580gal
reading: 9319.1gal
